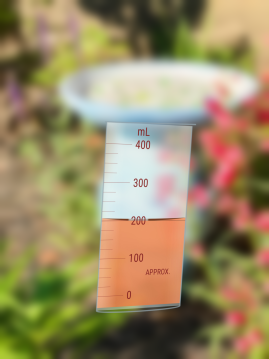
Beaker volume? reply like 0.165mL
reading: 200mL
